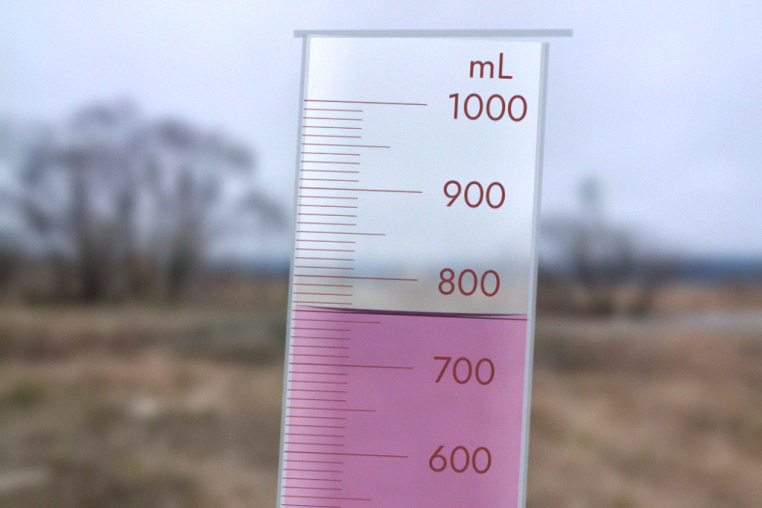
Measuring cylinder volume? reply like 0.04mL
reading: 760mL
